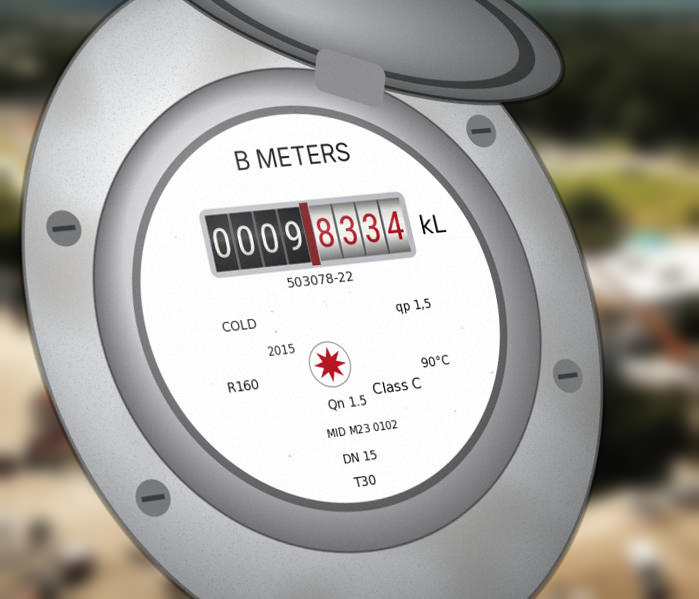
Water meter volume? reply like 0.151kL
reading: 9.8334kL
